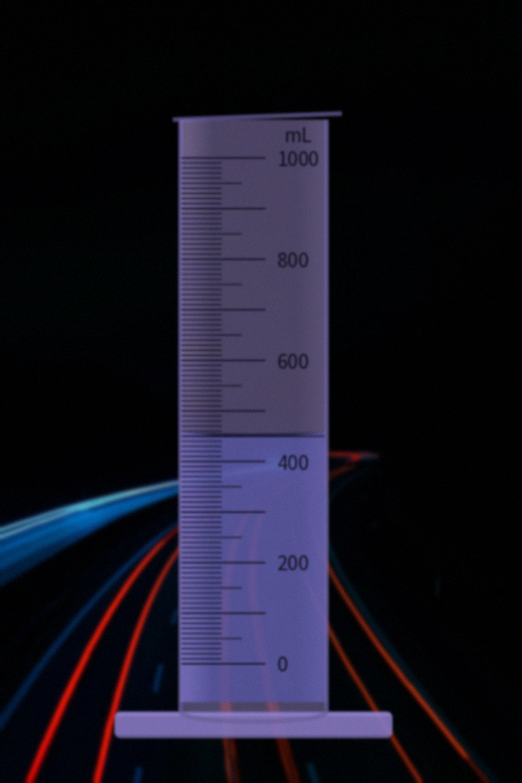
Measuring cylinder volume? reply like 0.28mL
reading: 450mL
